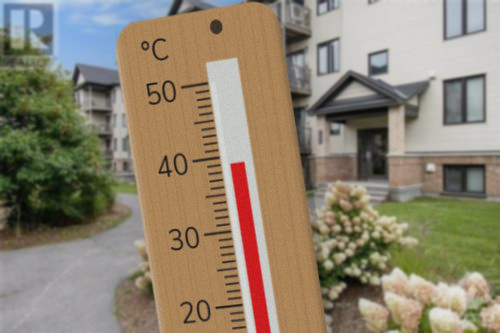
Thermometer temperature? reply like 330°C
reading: 39°C
